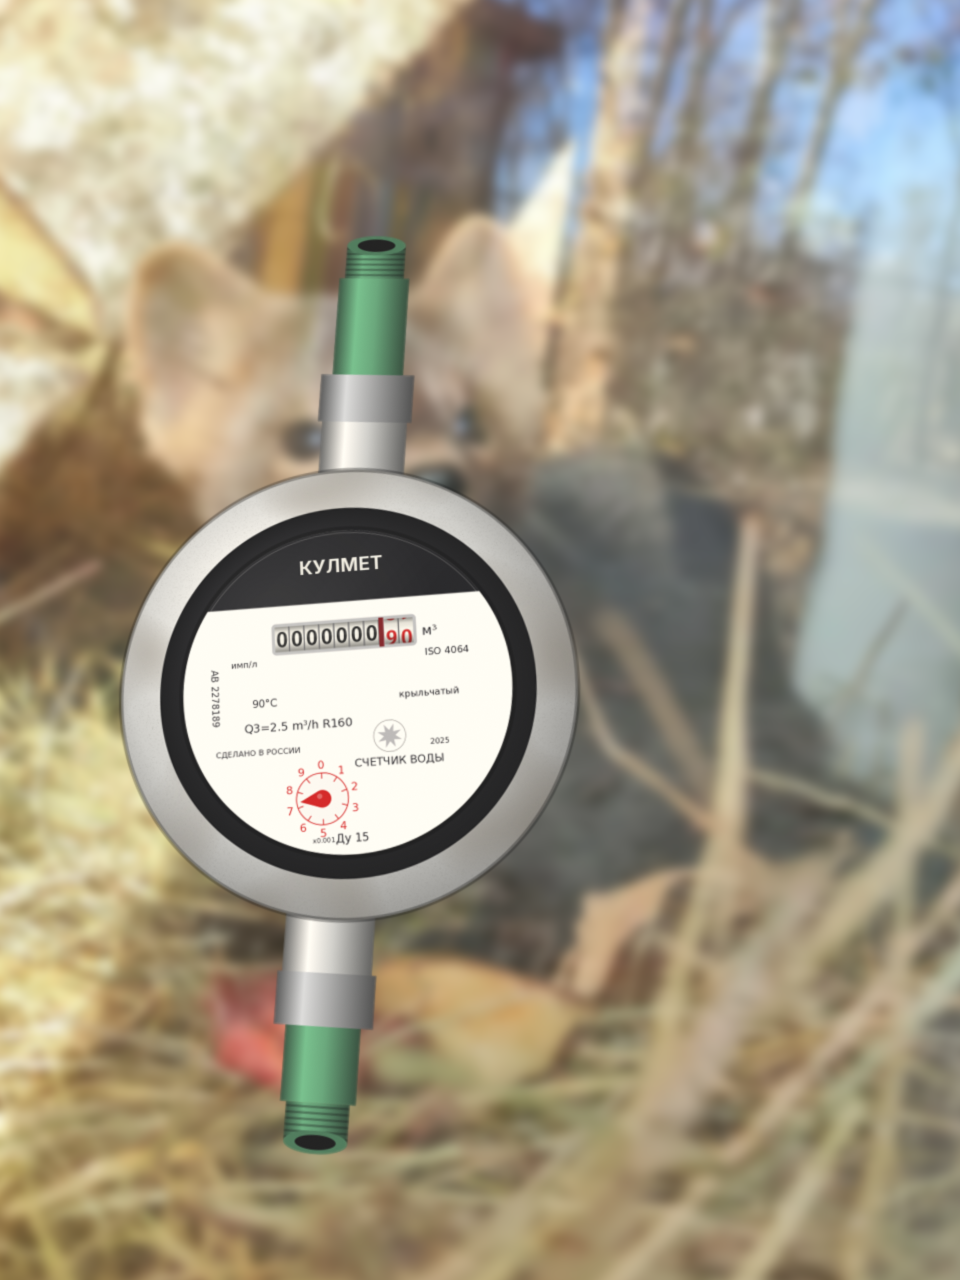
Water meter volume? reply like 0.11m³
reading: 0.897m³
